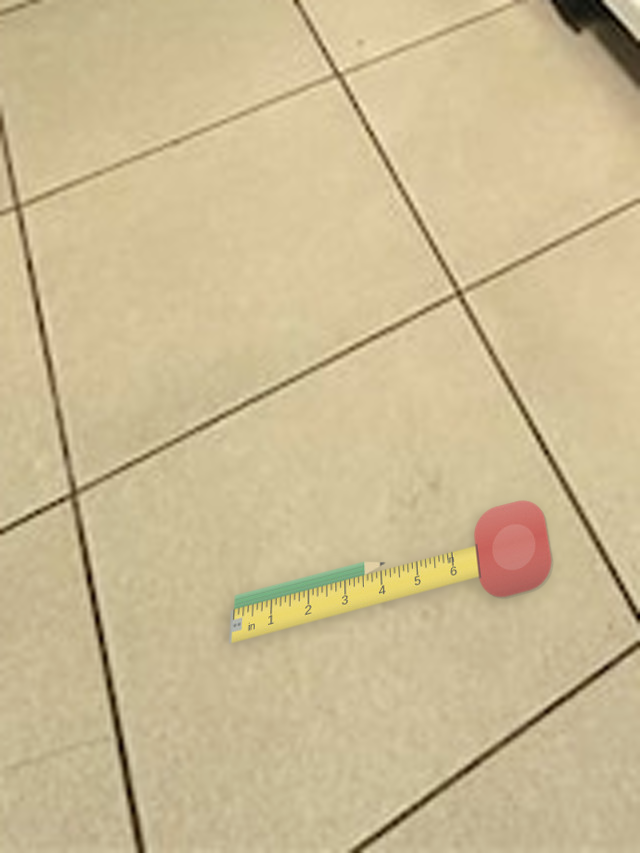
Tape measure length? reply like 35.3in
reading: 4.125in
